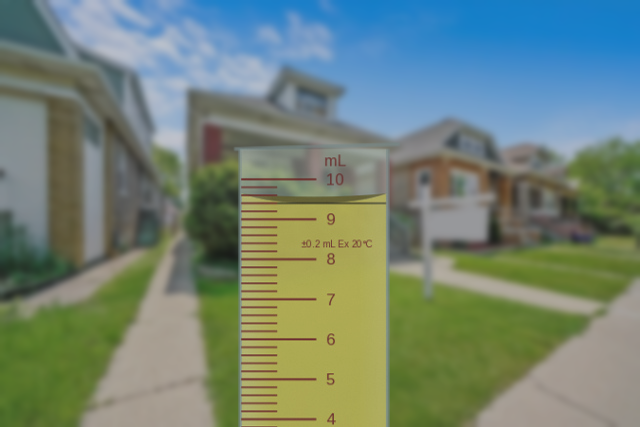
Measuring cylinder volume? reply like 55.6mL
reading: 9.4mL
